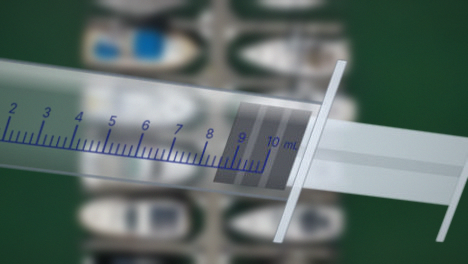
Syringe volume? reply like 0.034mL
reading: 8.6mL
